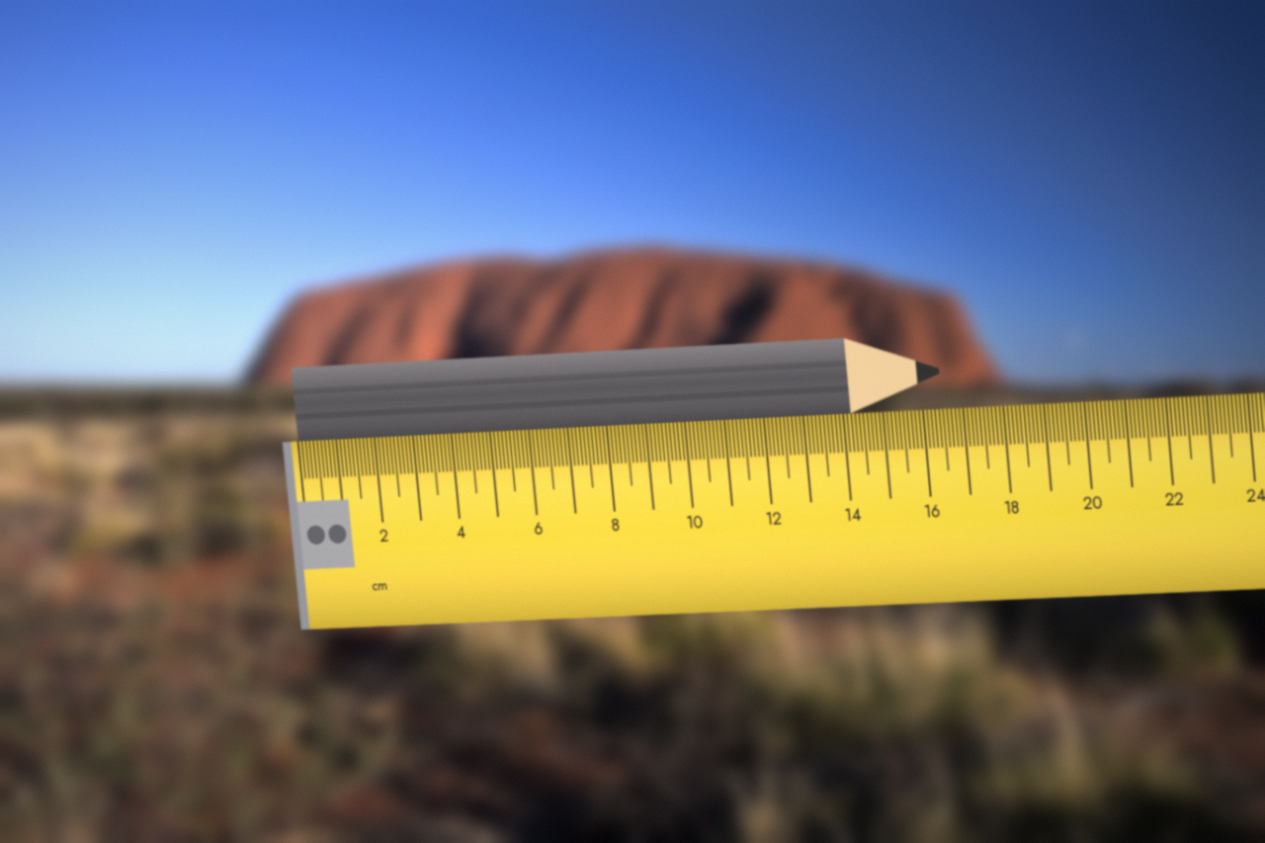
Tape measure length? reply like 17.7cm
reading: 16.5cm
